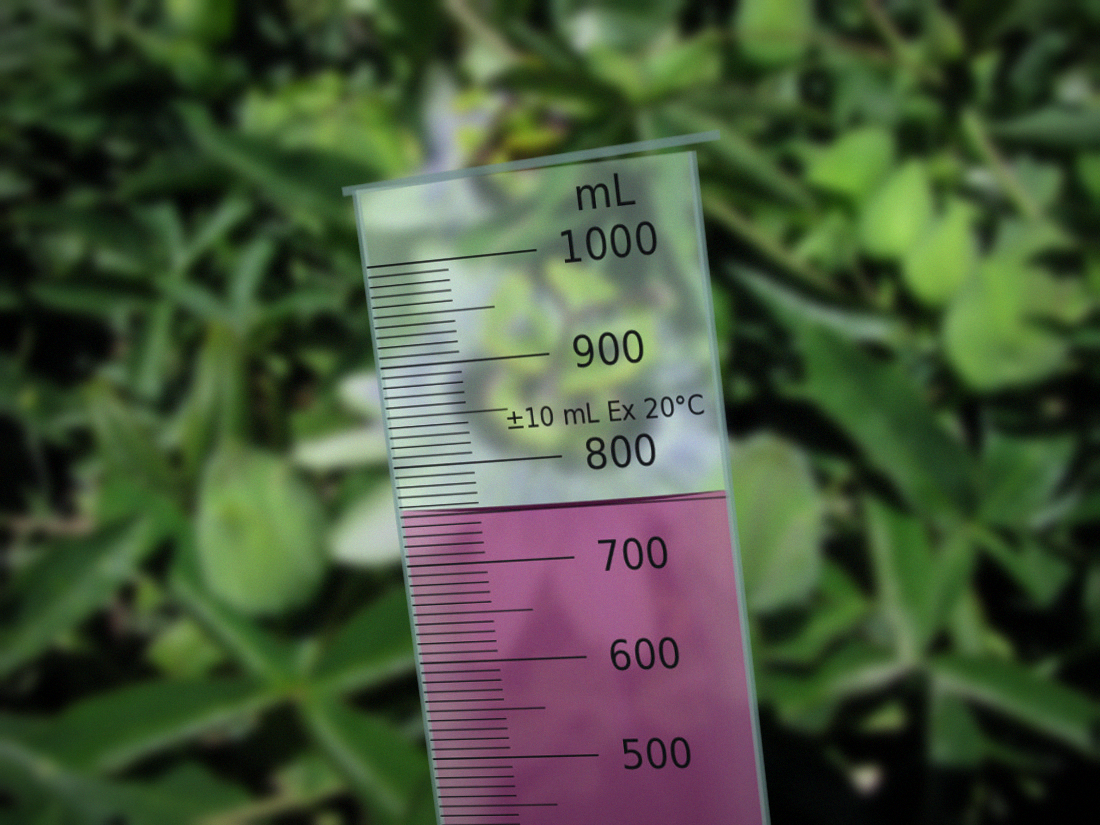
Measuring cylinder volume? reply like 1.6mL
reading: 750mL
